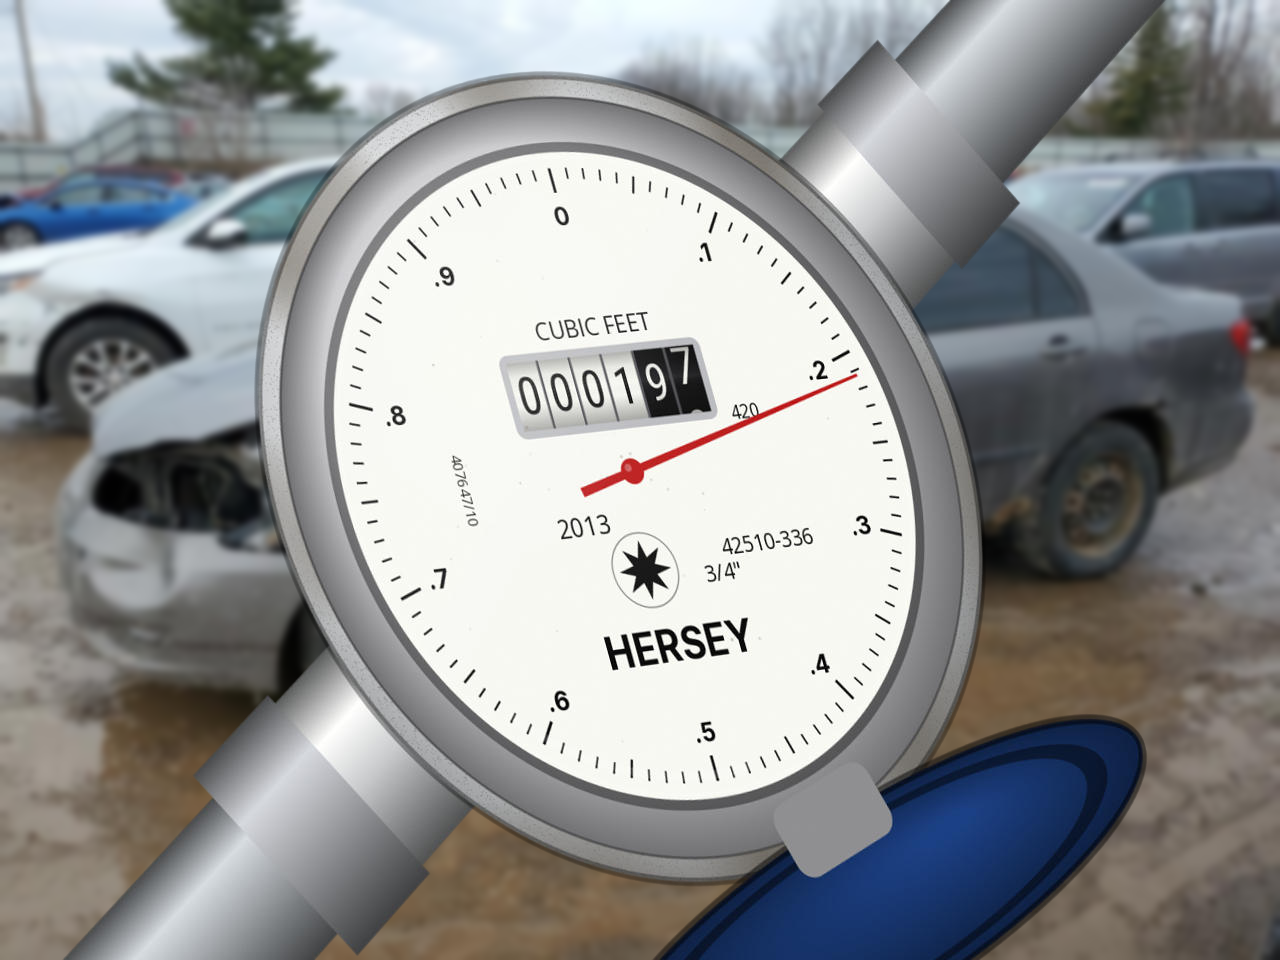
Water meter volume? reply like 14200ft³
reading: 197.21ft³
